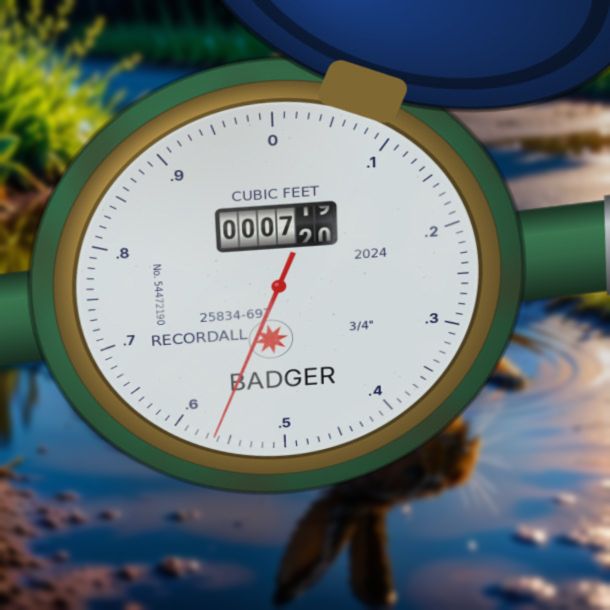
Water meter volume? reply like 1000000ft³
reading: 719.56ft³
